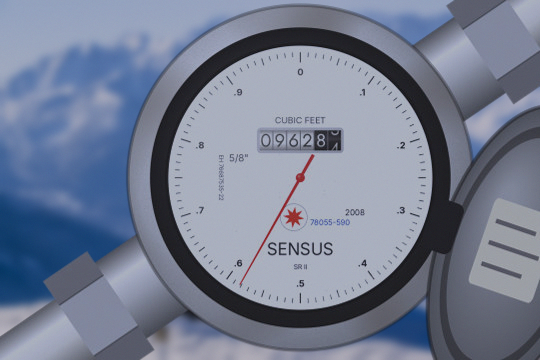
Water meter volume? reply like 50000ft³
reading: 96283.58ft³
